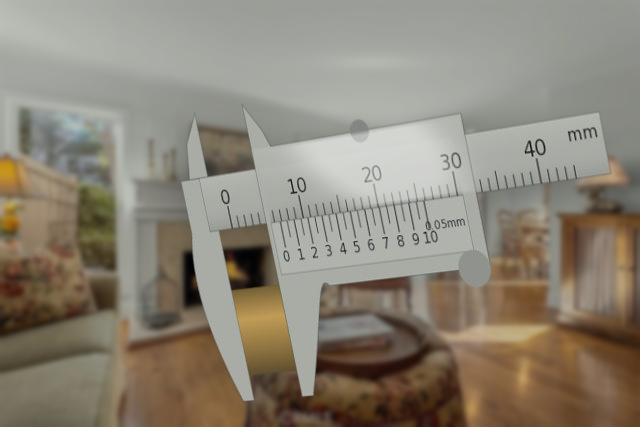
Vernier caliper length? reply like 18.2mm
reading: 6.8mm
